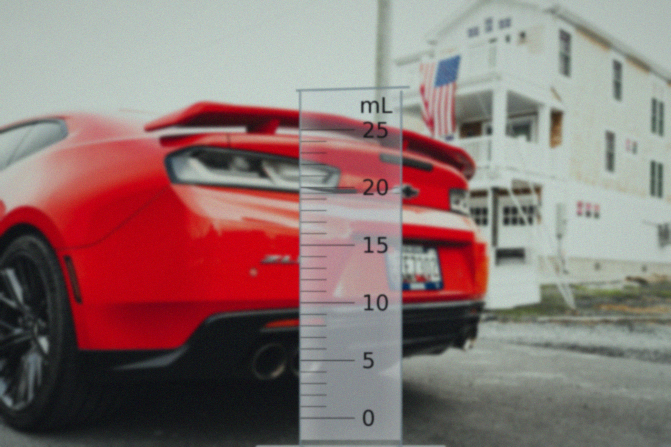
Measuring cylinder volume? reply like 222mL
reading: 19.5mL
